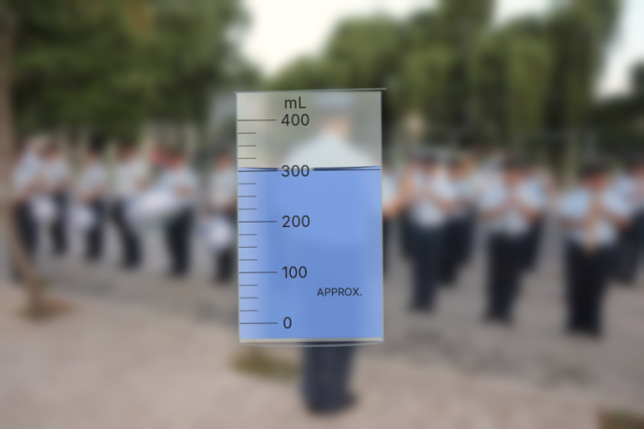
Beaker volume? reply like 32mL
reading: 300mL
